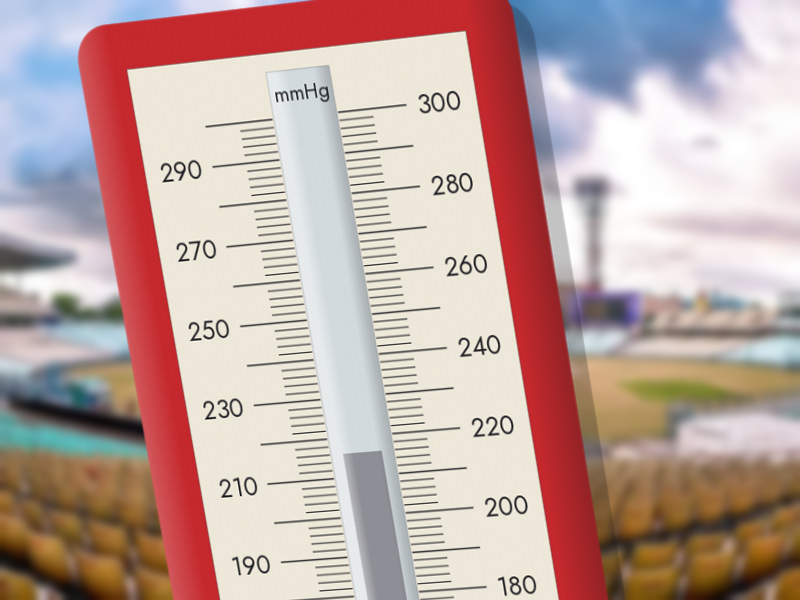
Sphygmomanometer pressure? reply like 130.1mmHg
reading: 216mmHg
